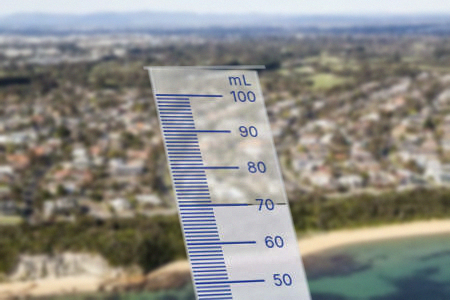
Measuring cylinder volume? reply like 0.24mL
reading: 70mL
